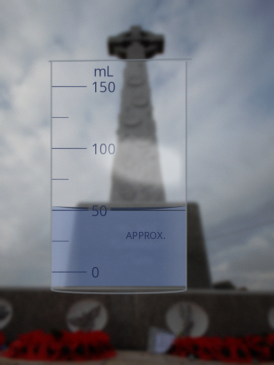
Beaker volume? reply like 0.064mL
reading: 50mL
